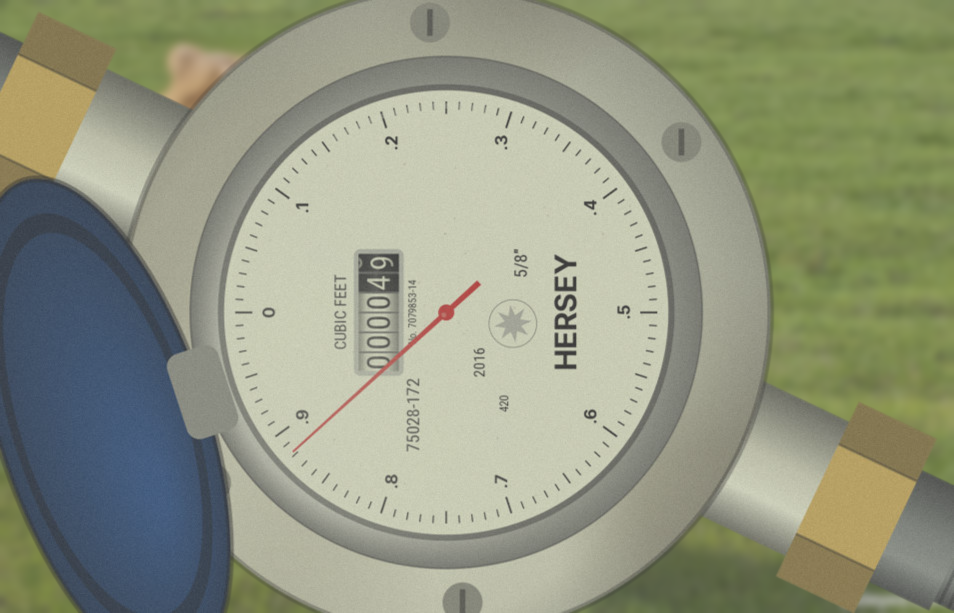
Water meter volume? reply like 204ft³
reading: 48.88ft³
